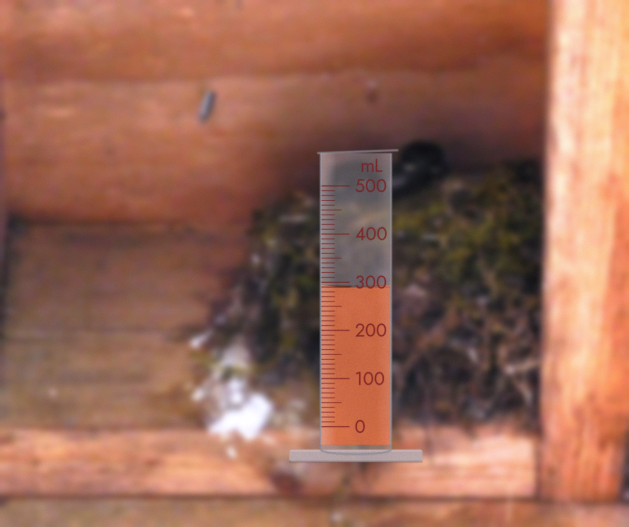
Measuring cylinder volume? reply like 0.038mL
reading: 290mL
